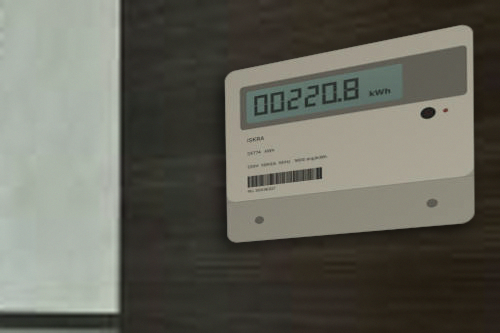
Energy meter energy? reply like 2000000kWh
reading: 220.8kWh
